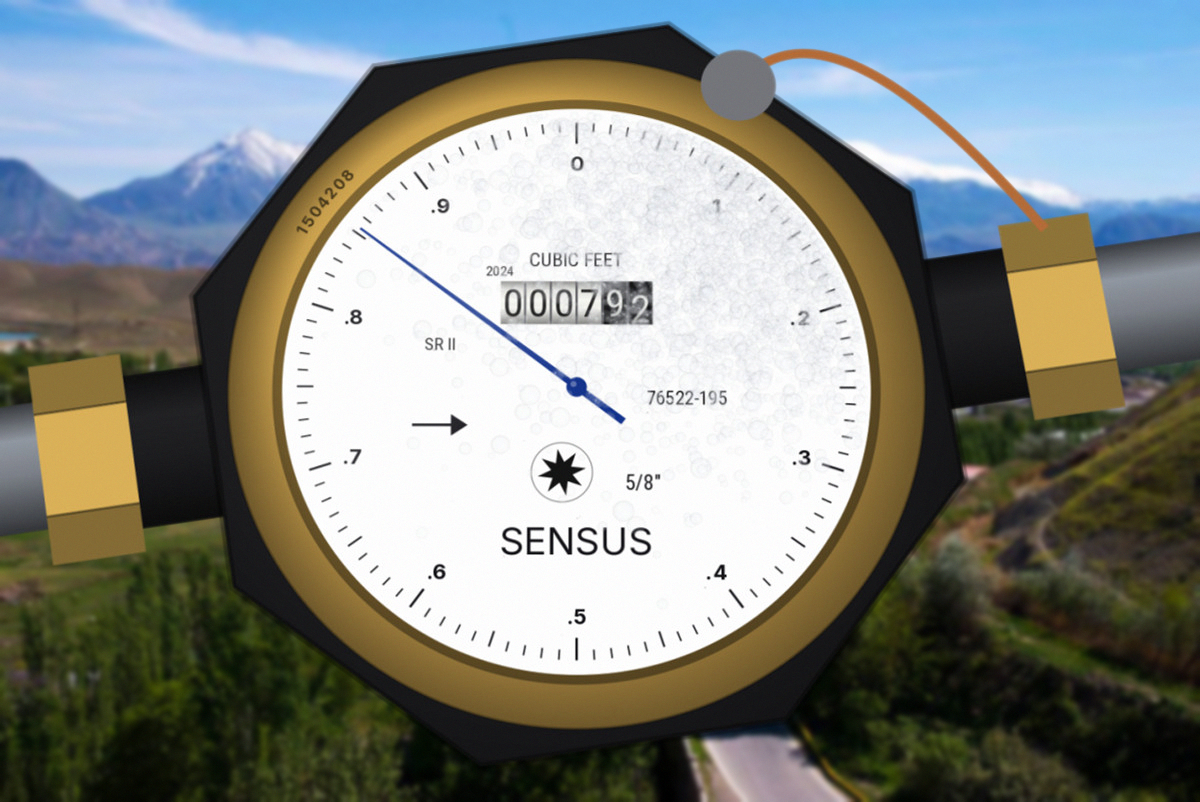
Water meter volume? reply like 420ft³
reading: 791.85ft³
